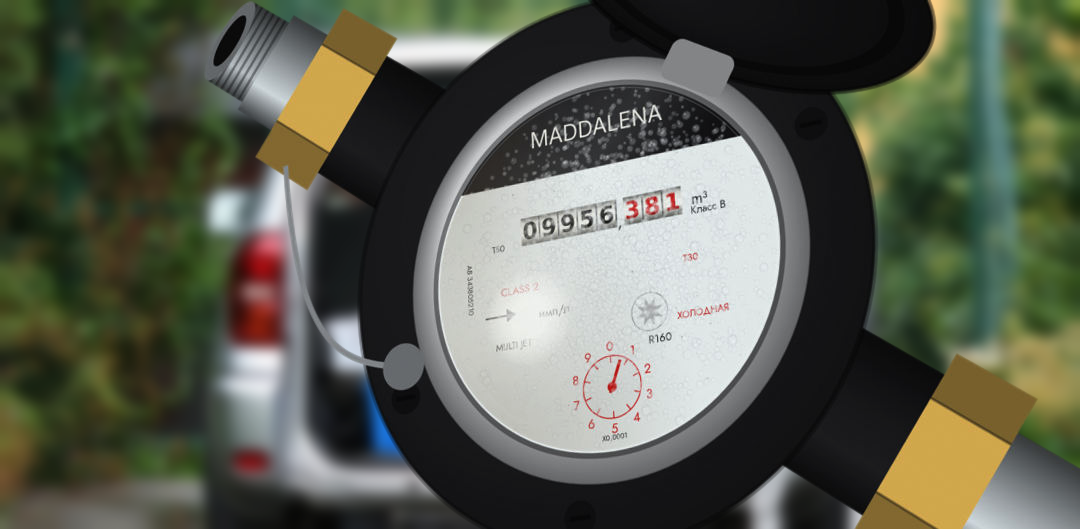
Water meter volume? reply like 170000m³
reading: 9956.3810m³
